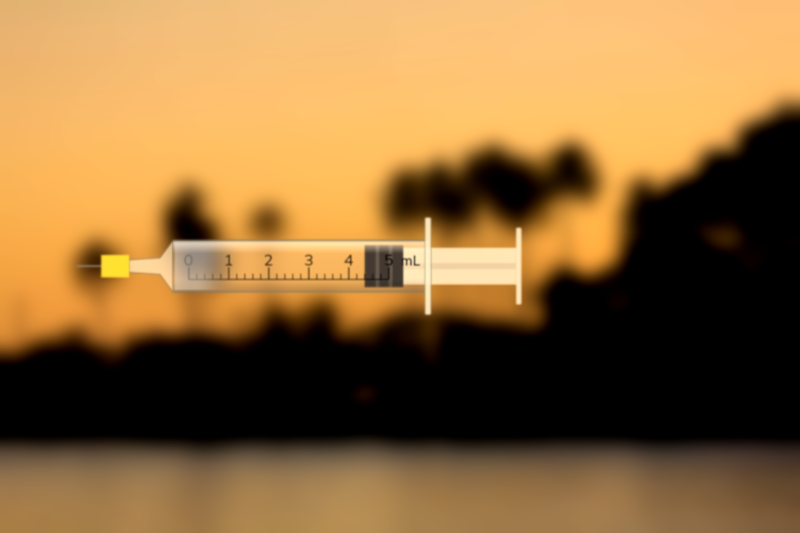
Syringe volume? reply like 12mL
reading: 4.4mL
